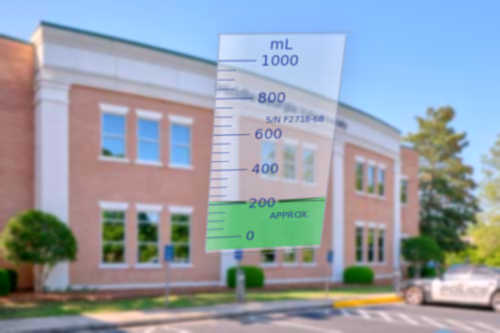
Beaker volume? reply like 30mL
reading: 200mL
